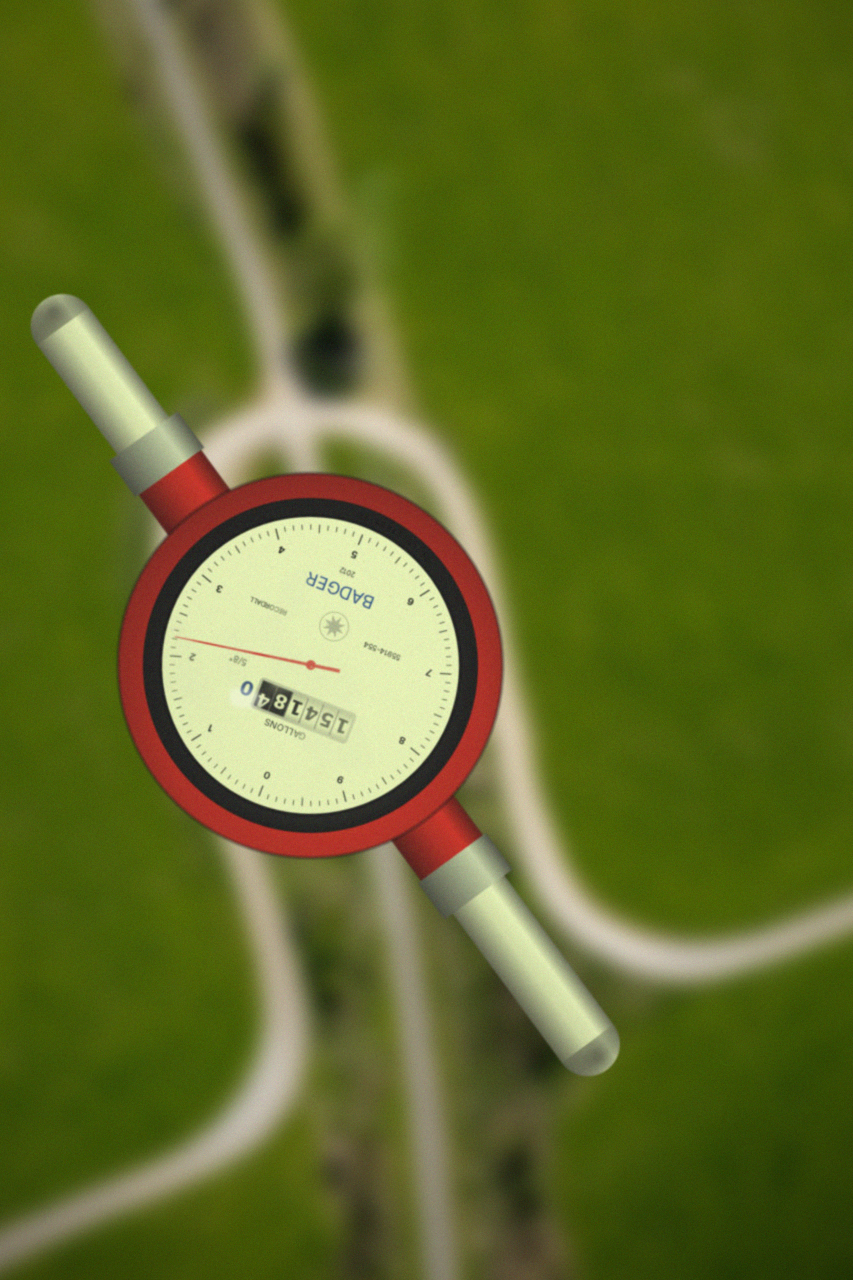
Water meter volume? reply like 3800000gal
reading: 1541842.2gal
